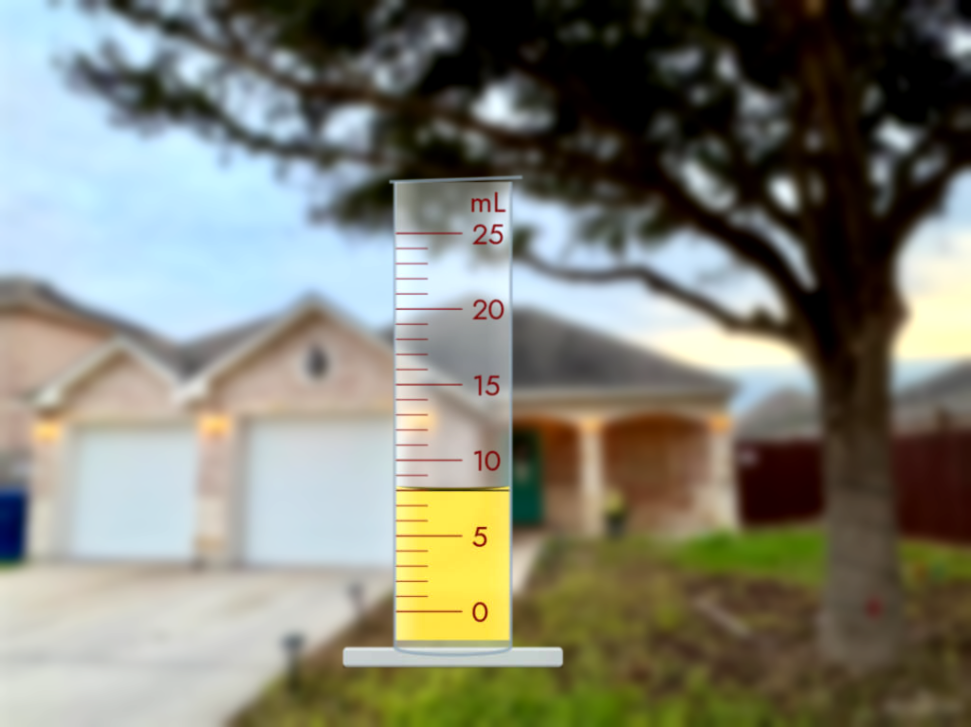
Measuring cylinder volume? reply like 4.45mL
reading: 8mL
